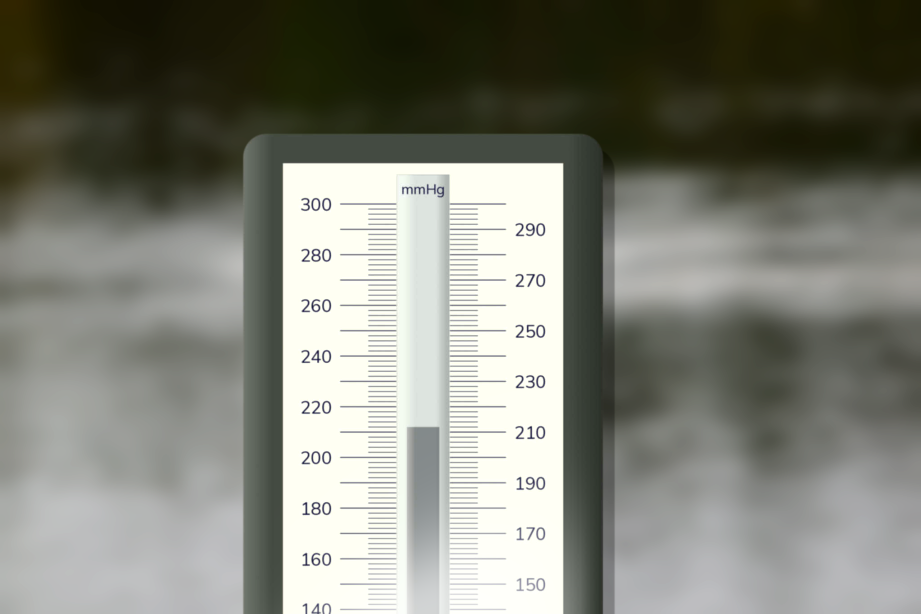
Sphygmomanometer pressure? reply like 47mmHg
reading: 212mmHg
